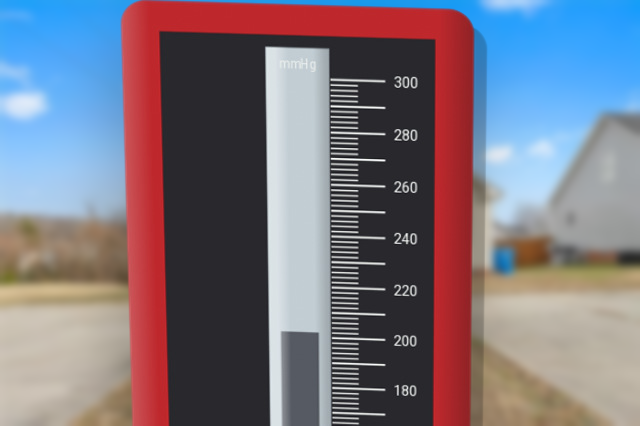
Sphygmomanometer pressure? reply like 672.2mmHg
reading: 202mmHg
